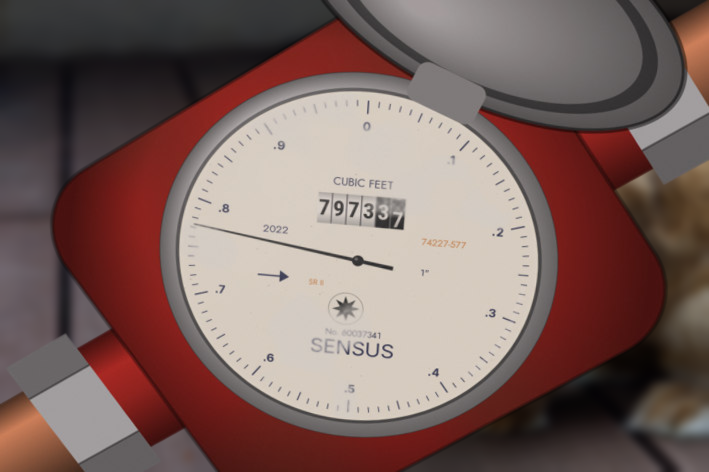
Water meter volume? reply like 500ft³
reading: 797336.77ft³
